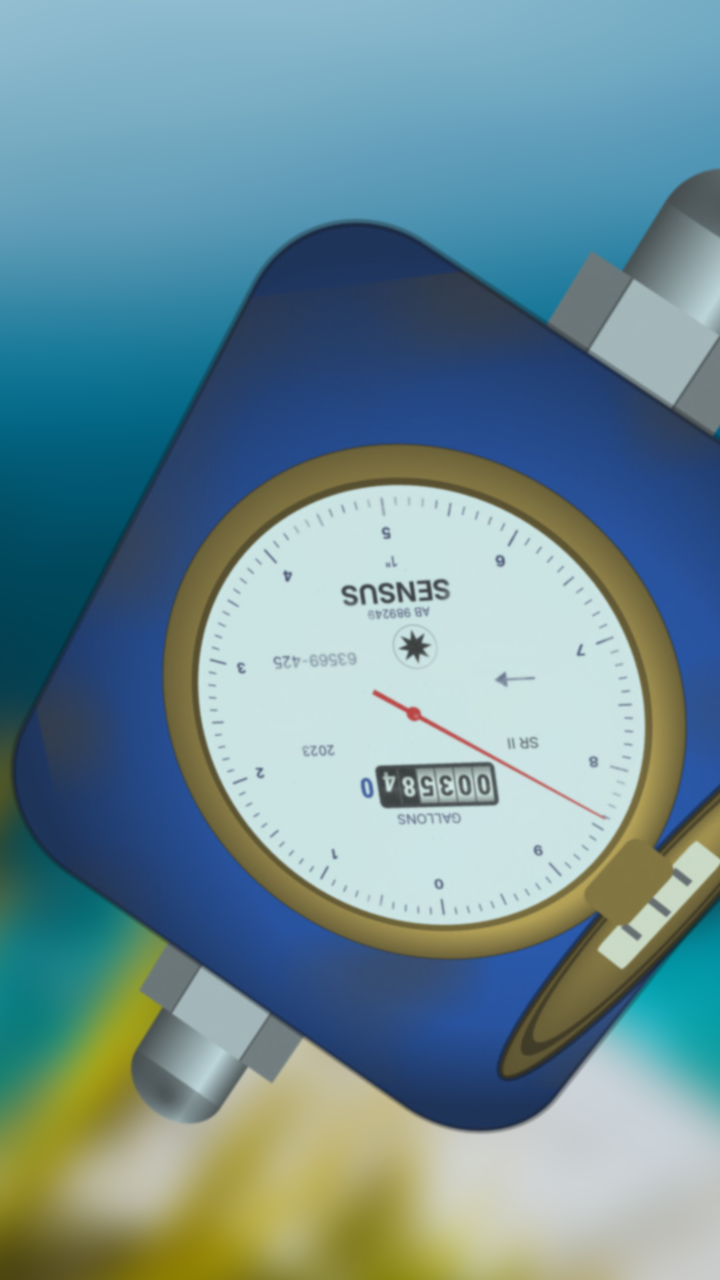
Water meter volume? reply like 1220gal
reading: 35838.4gal
